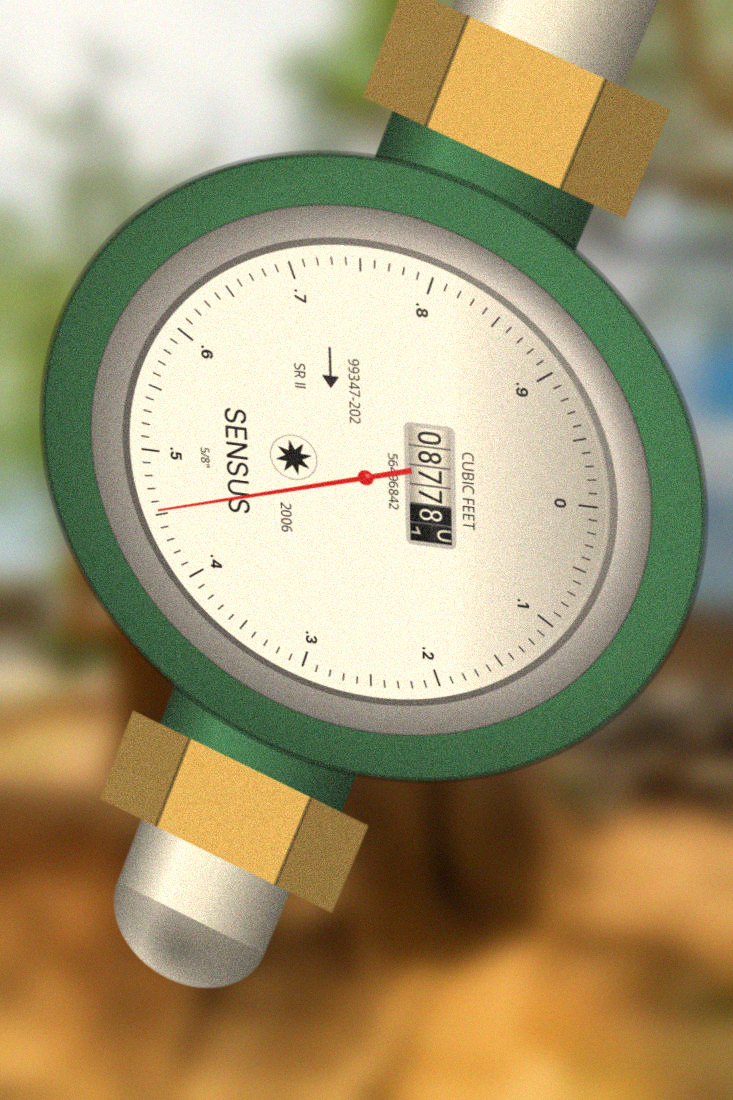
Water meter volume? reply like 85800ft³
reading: 87780.45ft³
